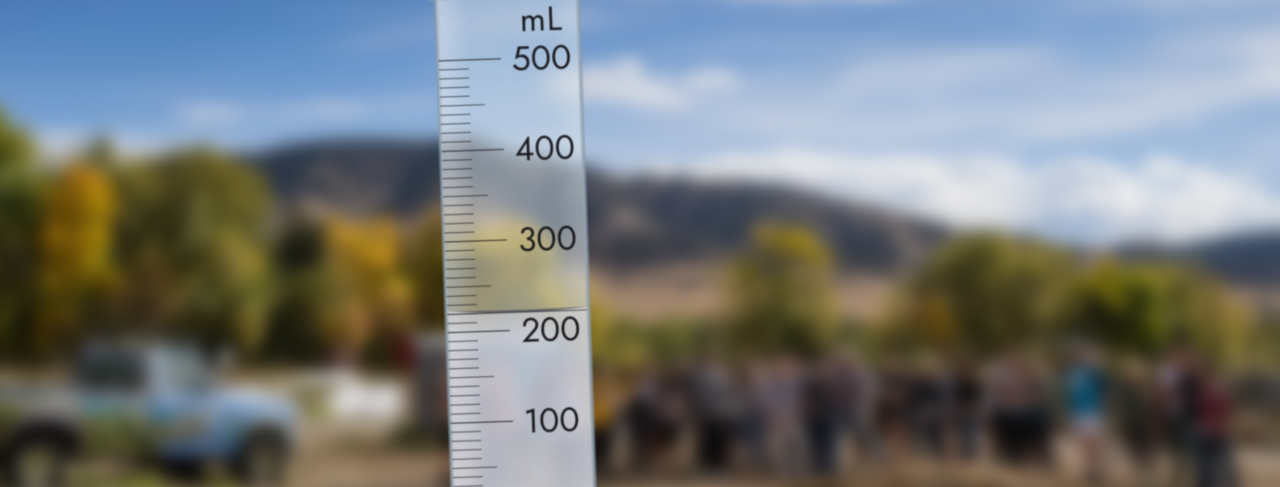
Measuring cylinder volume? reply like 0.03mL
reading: 220mL
